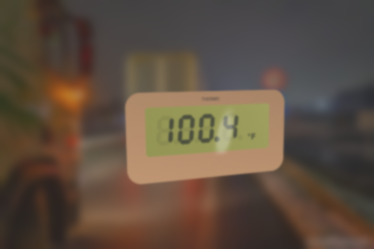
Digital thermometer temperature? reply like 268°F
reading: 100.4°F
